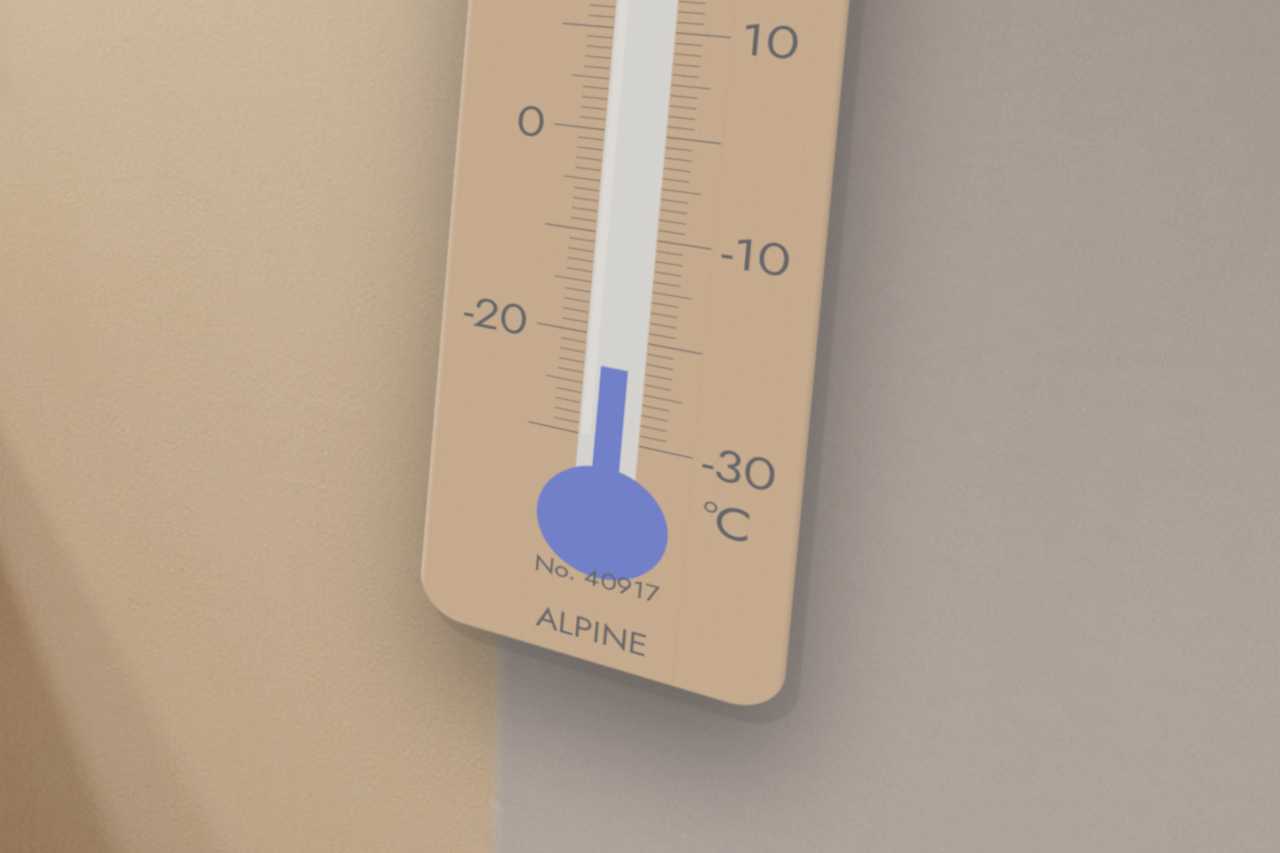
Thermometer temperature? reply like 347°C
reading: -23°C
